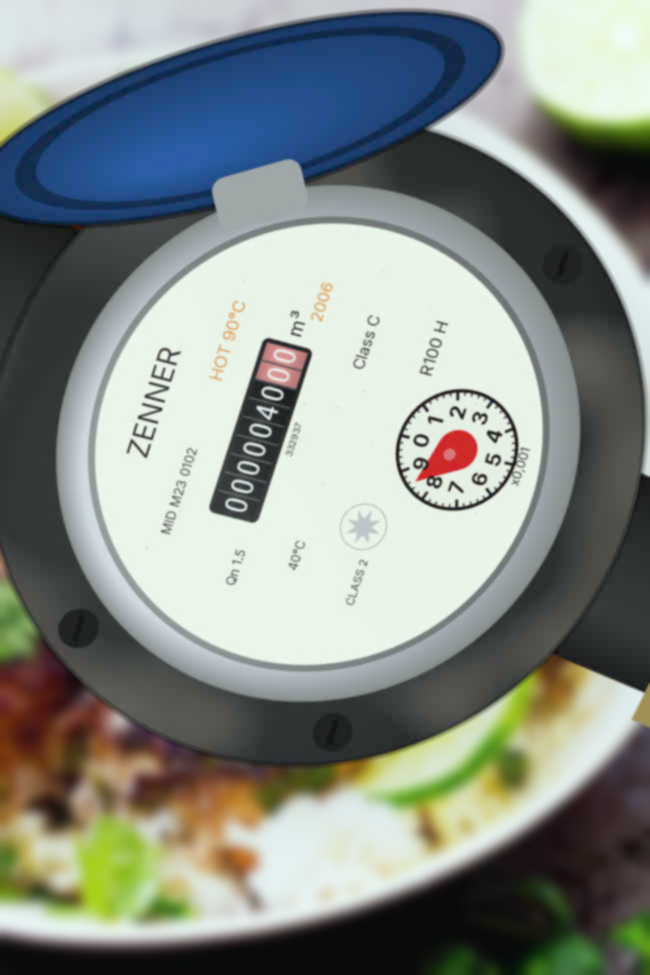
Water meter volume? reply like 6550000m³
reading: 40.008m³
